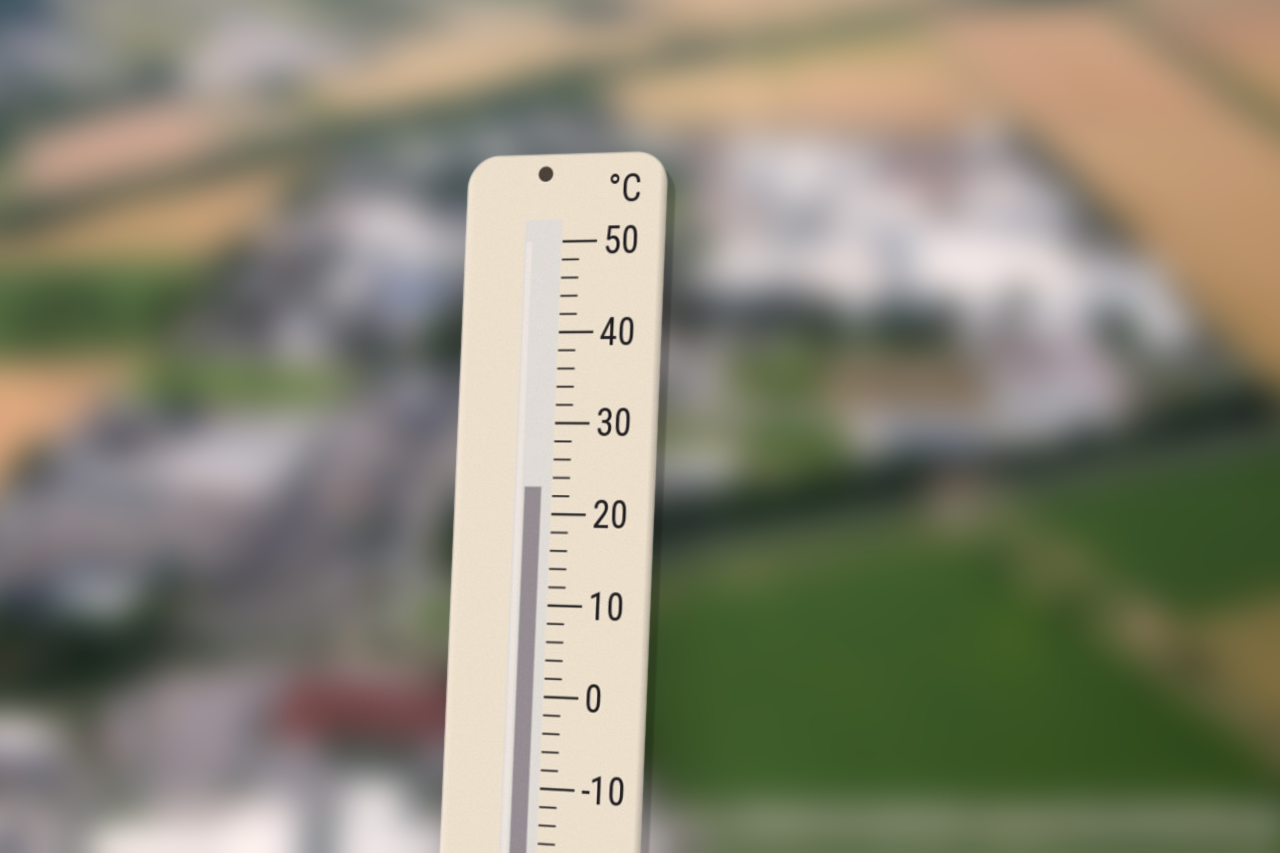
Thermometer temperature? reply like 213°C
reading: 23°C
